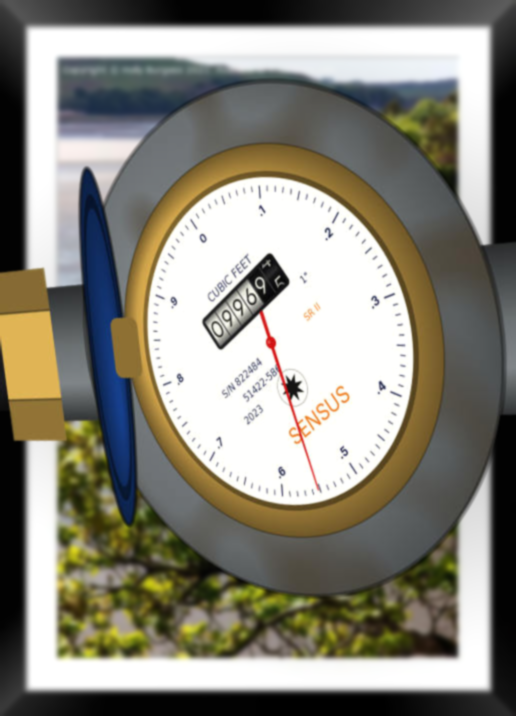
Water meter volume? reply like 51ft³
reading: 99694.55ft³
